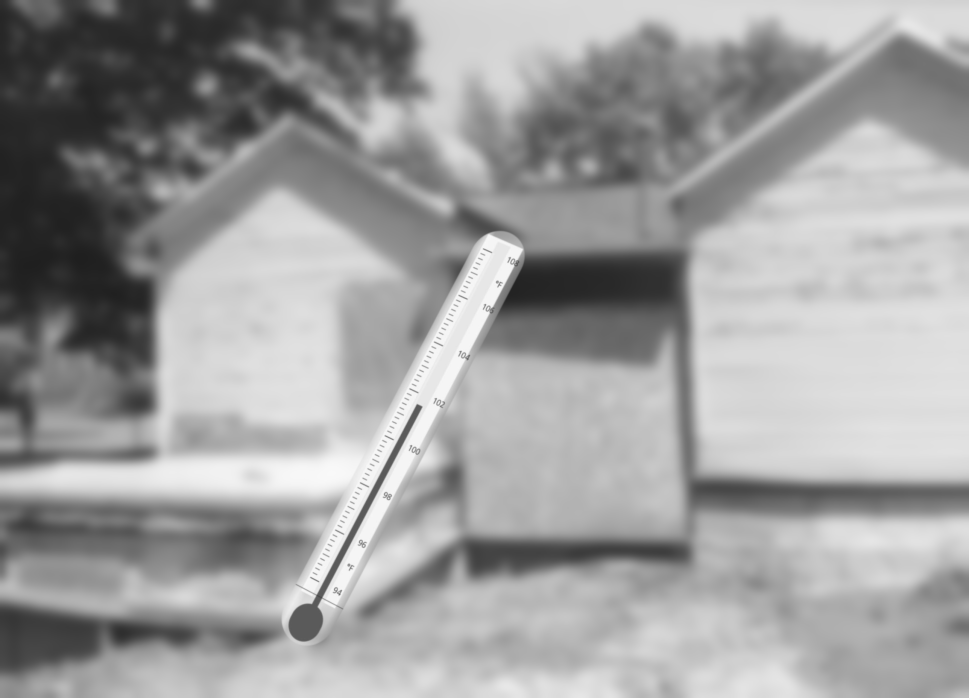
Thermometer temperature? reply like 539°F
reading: 101.6°F
